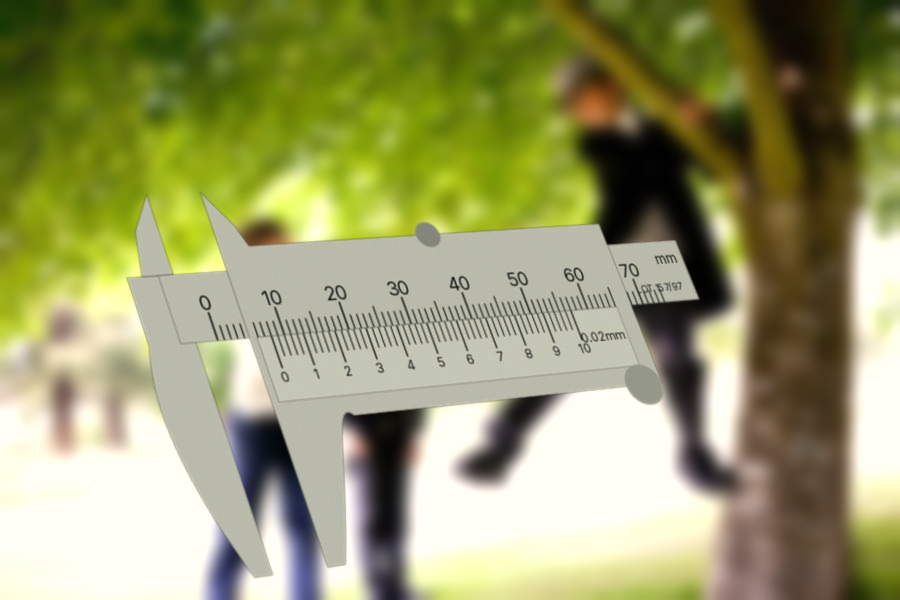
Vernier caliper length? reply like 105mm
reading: 8.0mm
